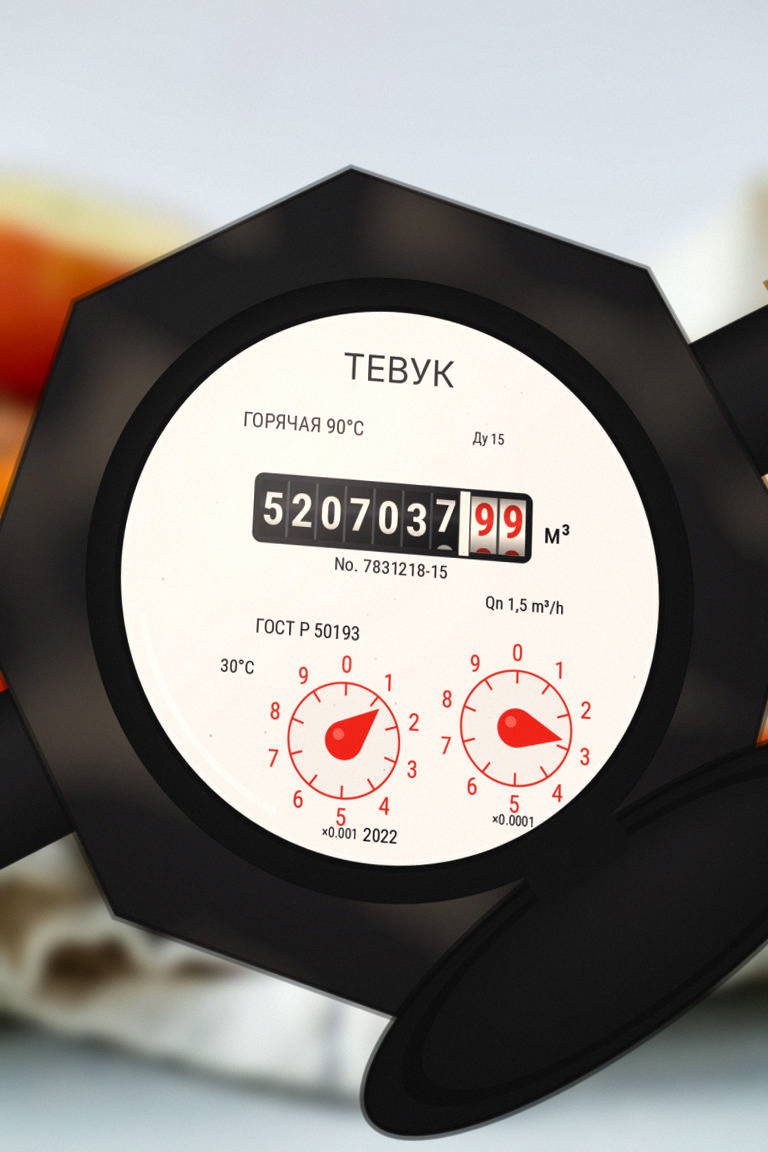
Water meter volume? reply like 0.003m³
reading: 5207037.9912m³
